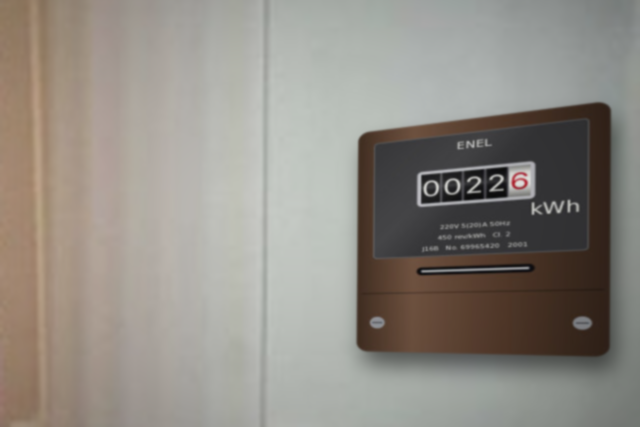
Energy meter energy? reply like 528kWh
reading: 22.6kWh
